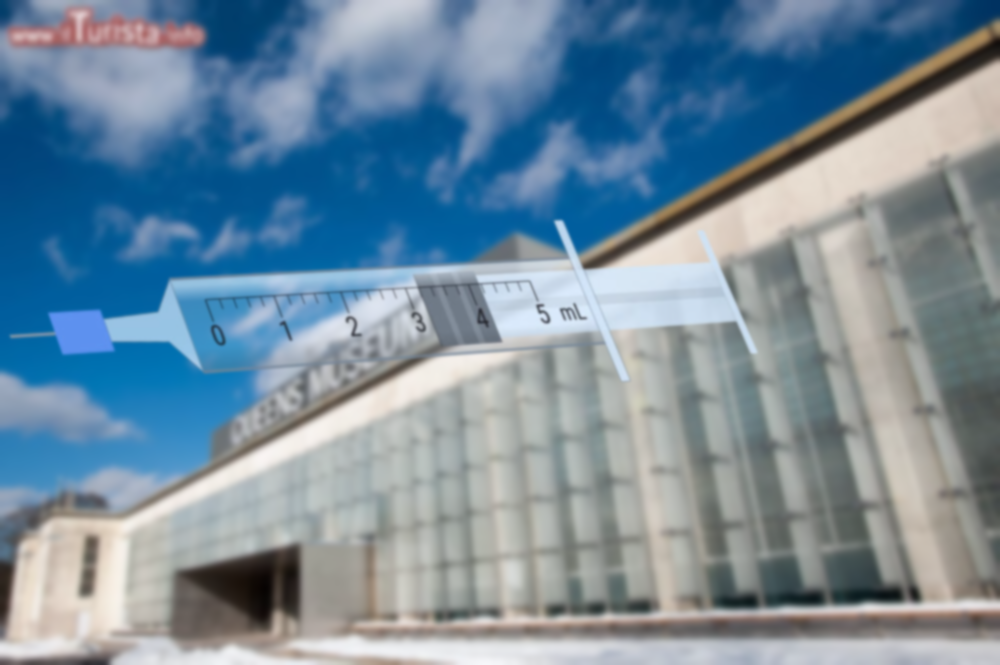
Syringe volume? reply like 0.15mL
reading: 3.2mL
